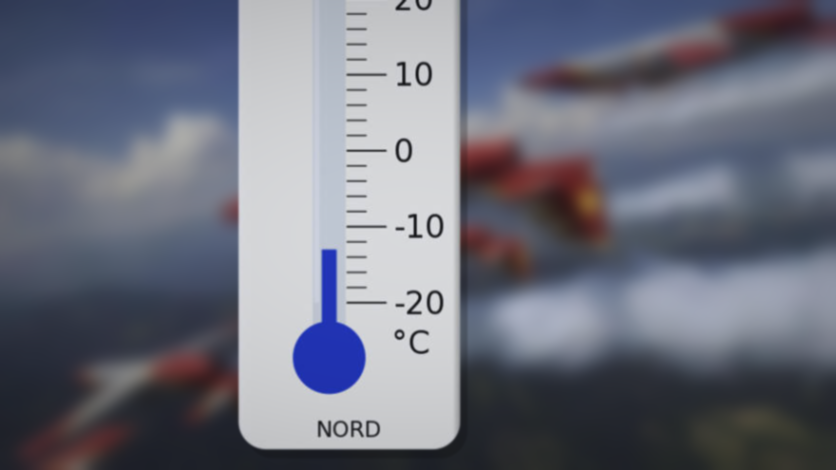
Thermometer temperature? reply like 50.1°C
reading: -13°C
